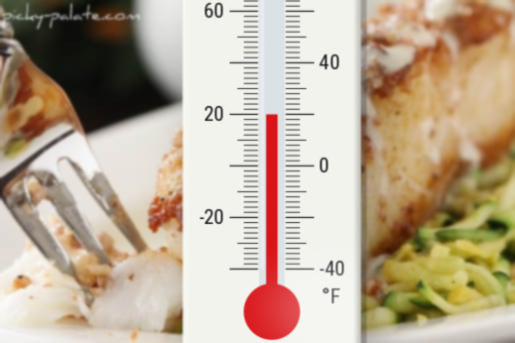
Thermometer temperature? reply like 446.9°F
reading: 20°F
